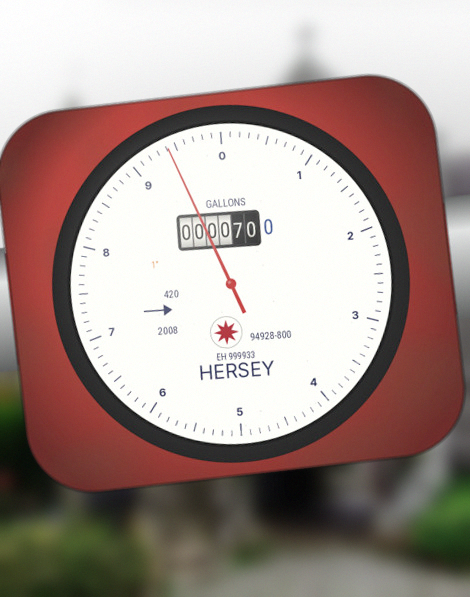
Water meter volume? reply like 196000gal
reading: 699.4gal
